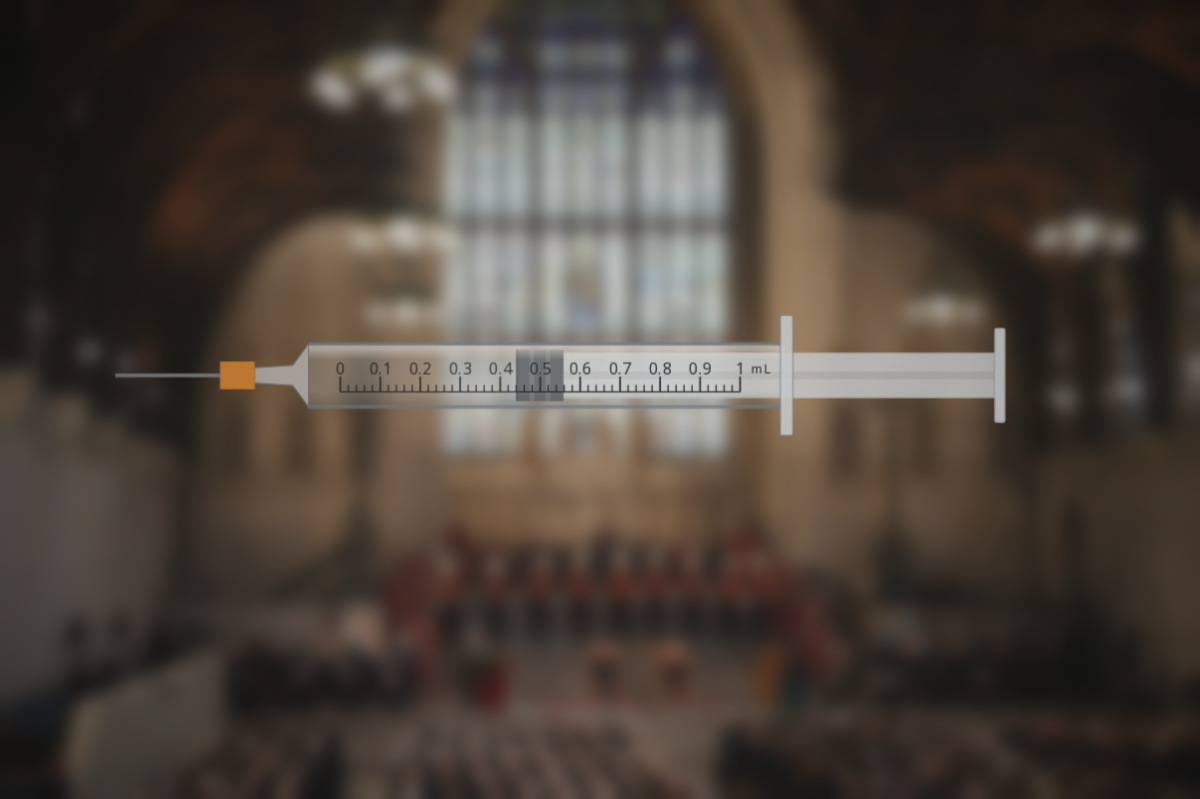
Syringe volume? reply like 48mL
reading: 0.44mL
